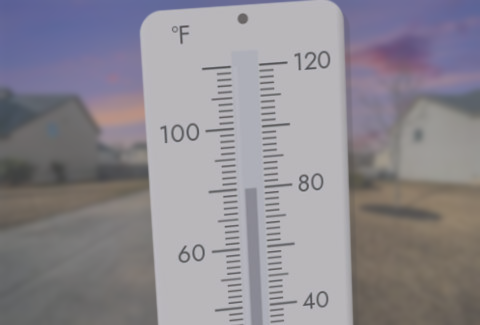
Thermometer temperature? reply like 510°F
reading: 80°F
